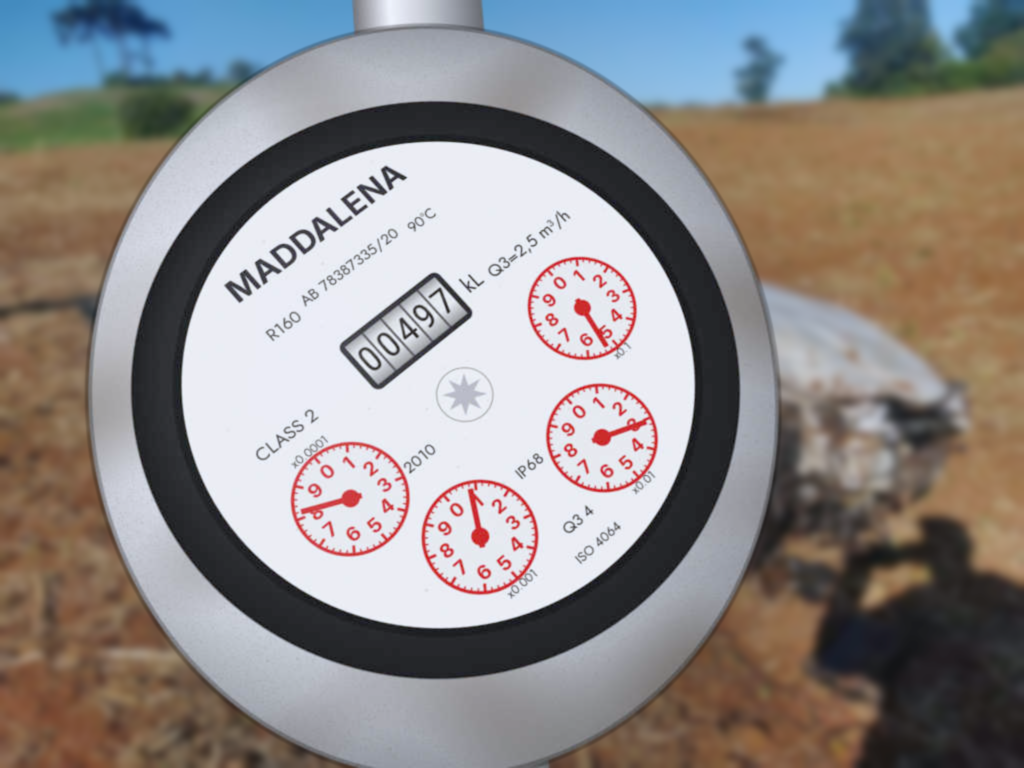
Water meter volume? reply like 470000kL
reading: 497.5308kL
